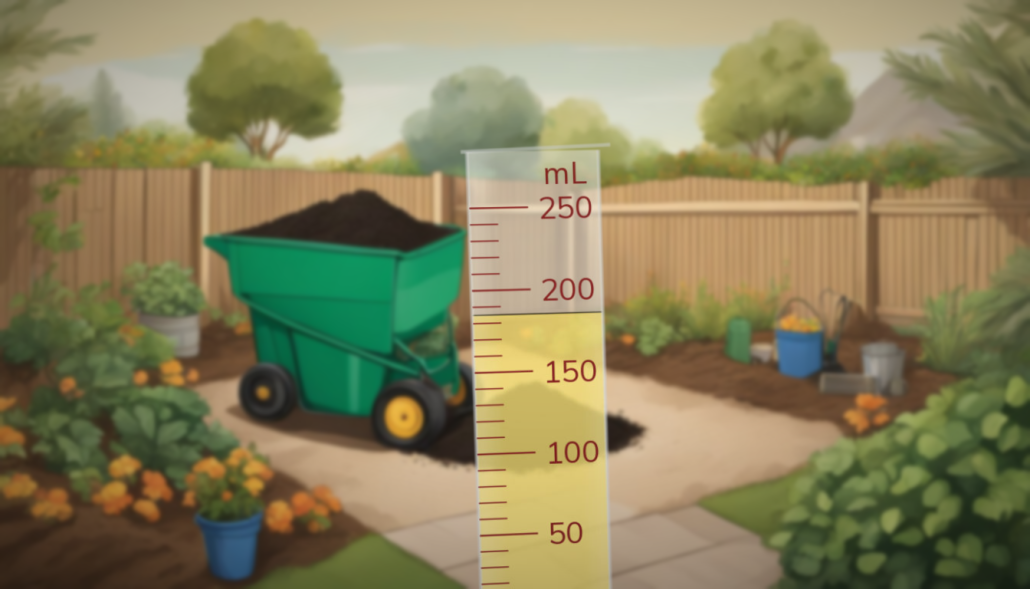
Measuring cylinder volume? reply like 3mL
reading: 185mL
